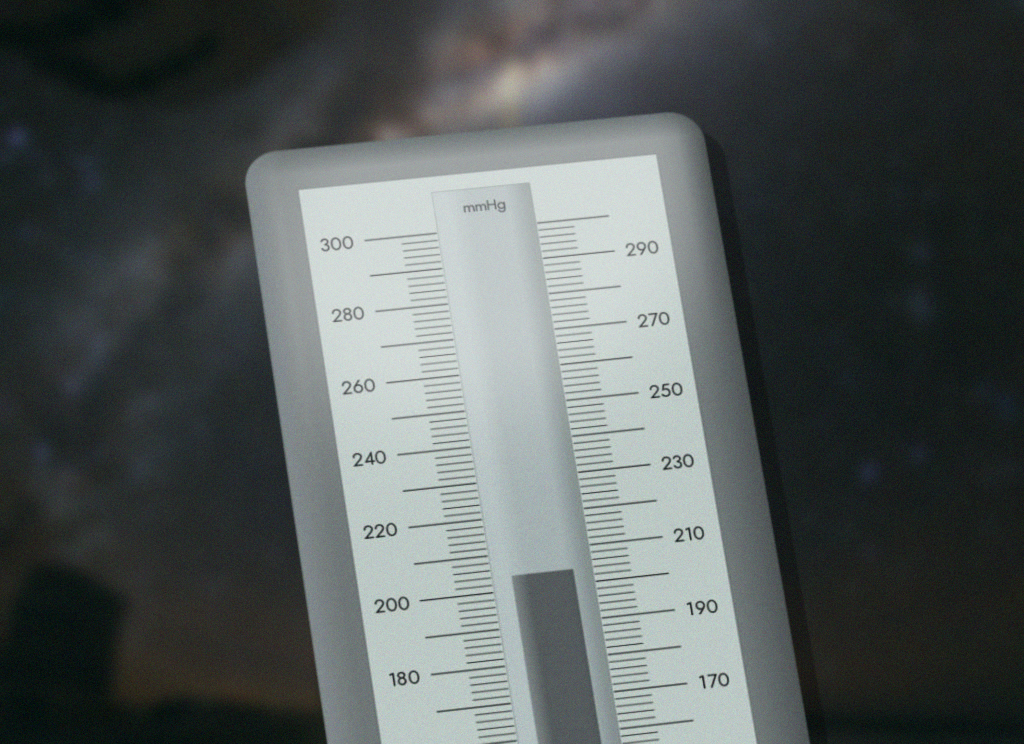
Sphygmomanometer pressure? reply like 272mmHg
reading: 204mmHg
